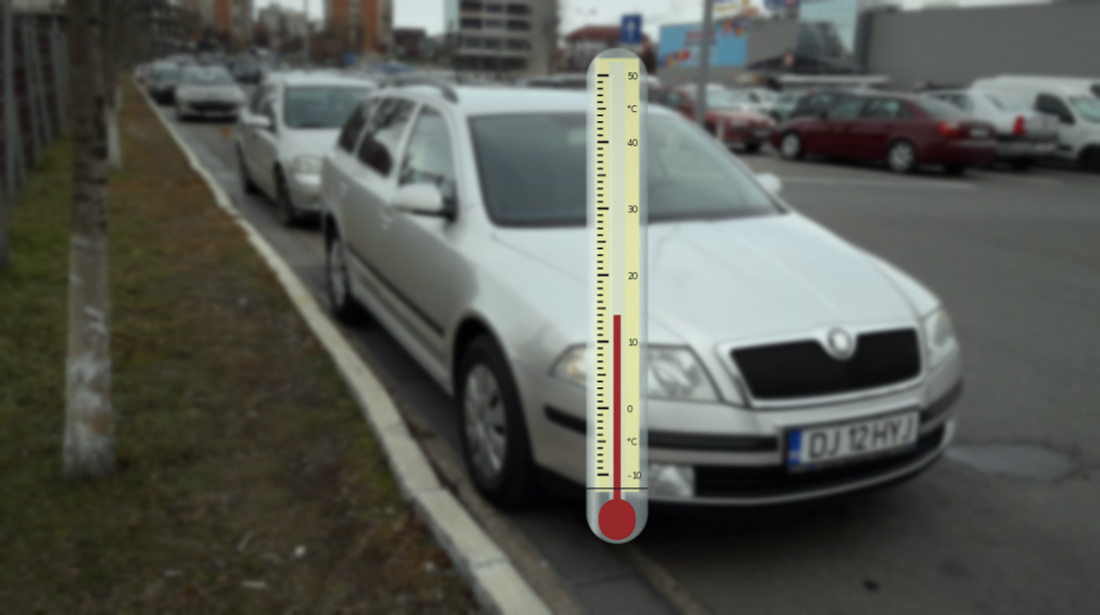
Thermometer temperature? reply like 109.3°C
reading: 14°C
